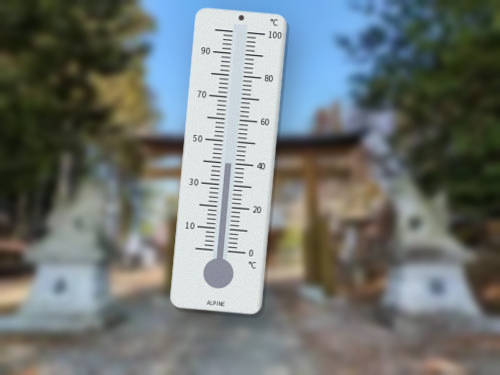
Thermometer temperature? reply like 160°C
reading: 40°C
